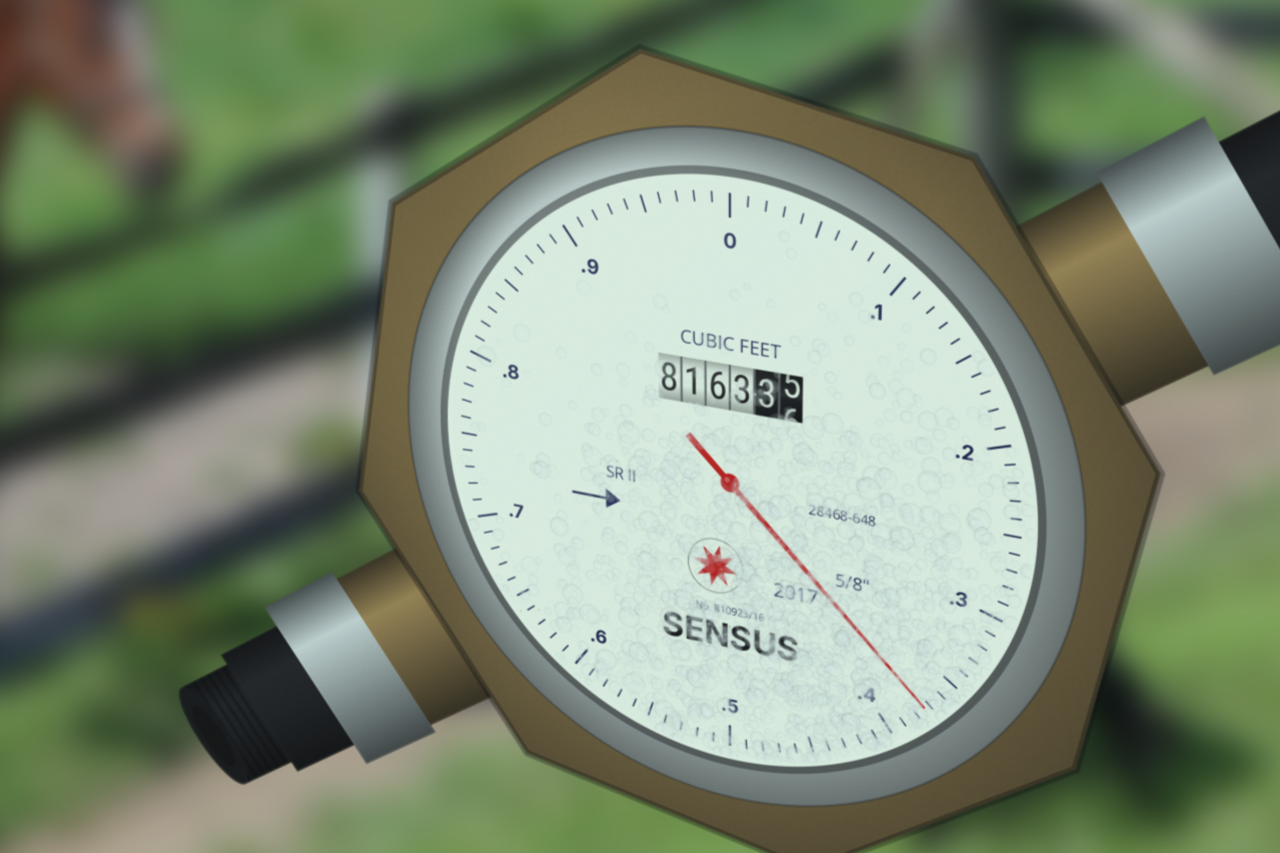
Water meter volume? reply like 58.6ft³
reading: 816335.37ft³
